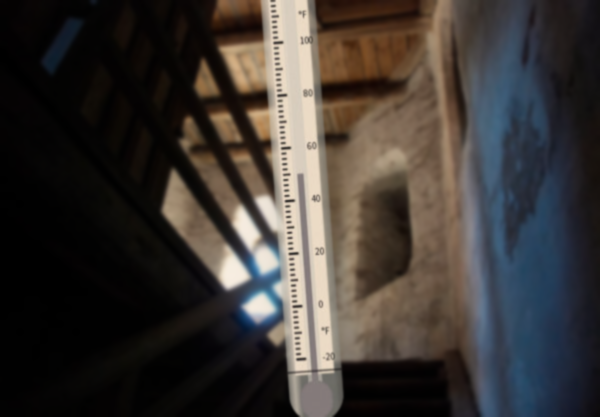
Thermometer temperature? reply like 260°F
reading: 50°F
